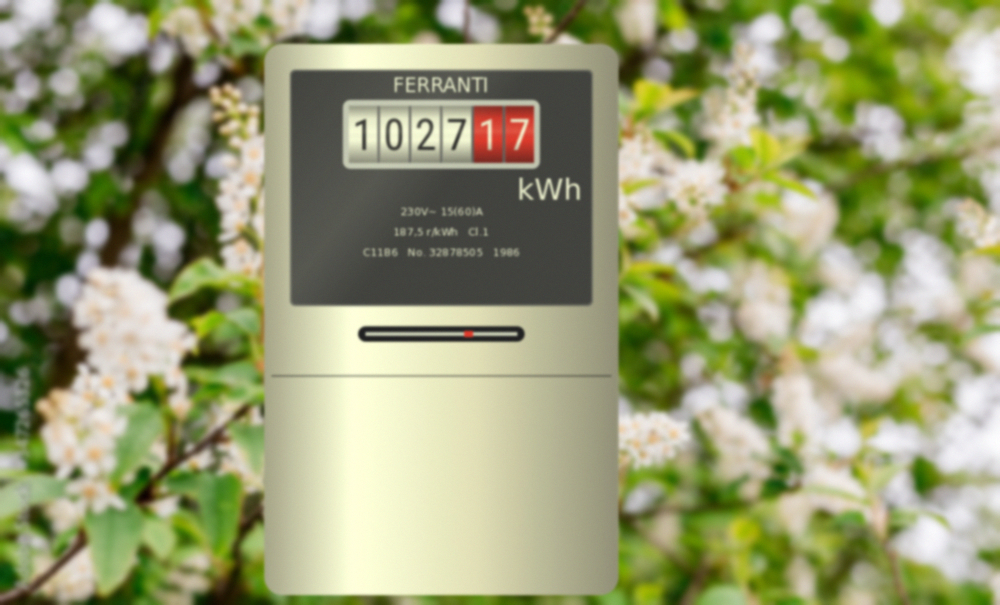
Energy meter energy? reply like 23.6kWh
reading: 1027.17kWh
